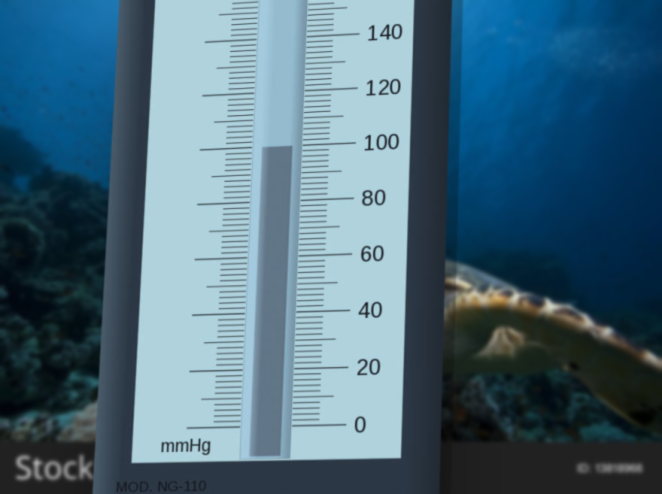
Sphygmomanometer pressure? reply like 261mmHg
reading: 100mmHg
